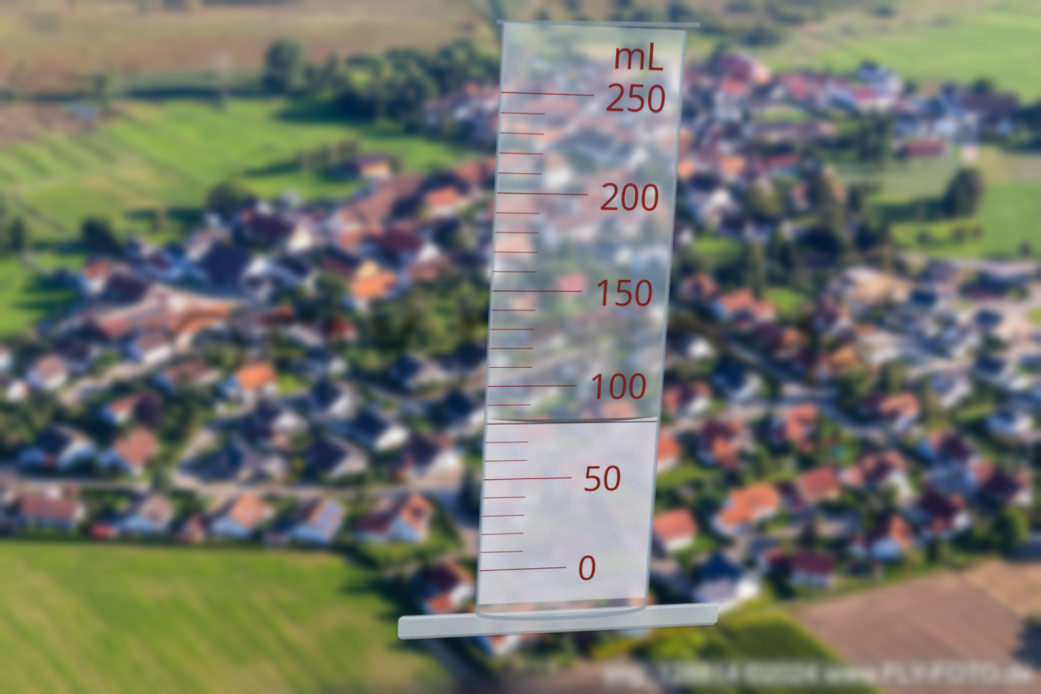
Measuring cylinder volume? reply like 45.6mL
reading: 80mL
